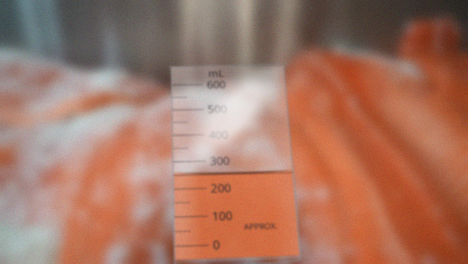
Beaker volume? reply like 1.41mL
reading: 250mL
